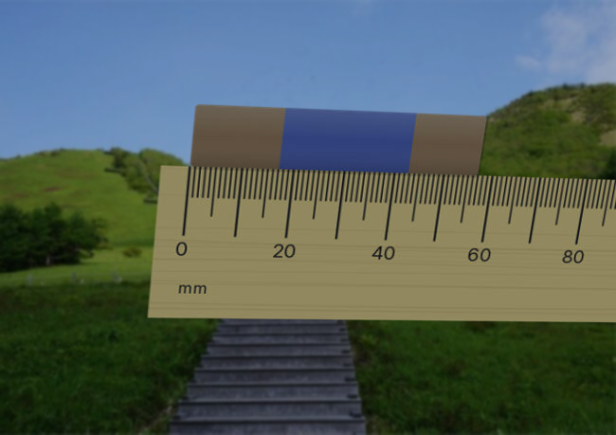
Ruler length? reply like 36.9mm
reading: 57mm
